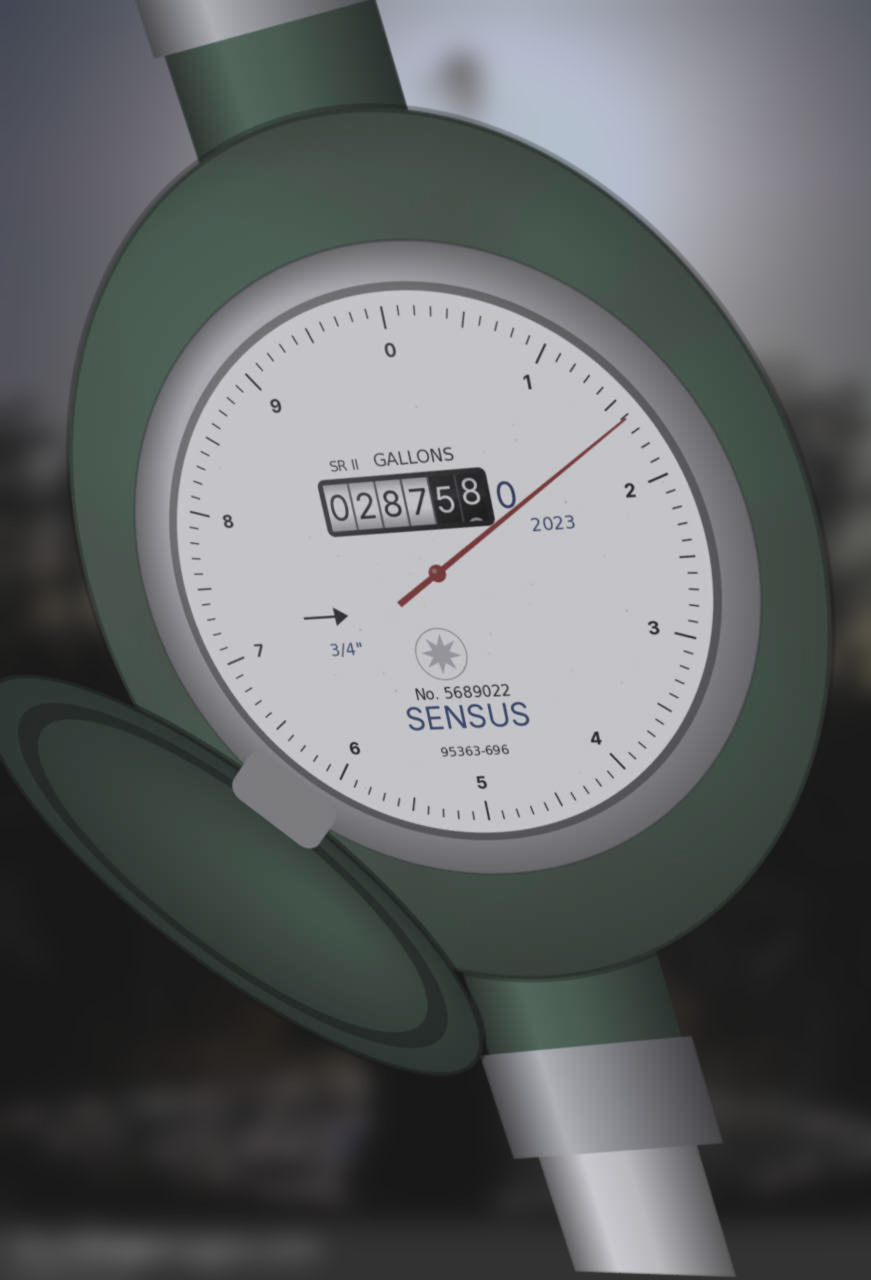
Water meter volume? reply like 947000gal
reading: 287581.6gal
